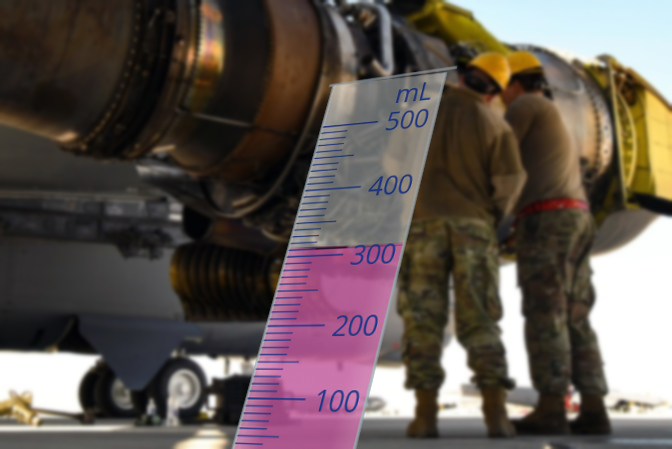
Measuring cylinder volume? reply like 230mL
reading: 310mL
